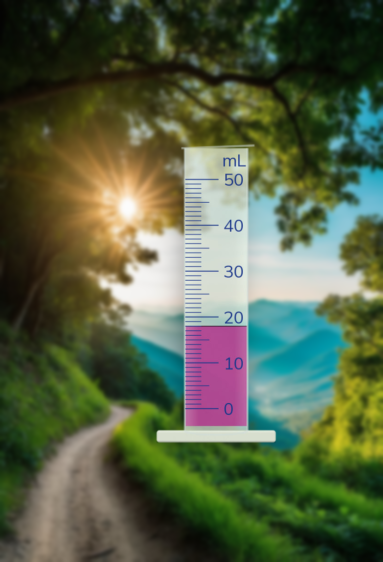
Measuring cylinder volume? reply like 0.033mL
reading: 18mL
